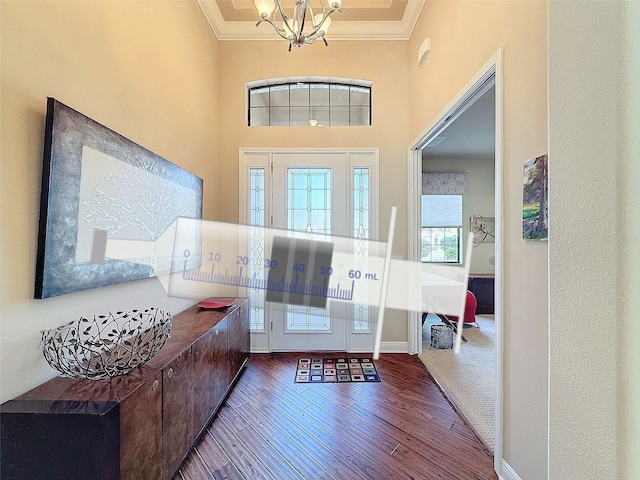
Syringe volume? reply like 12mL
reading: 30mL
